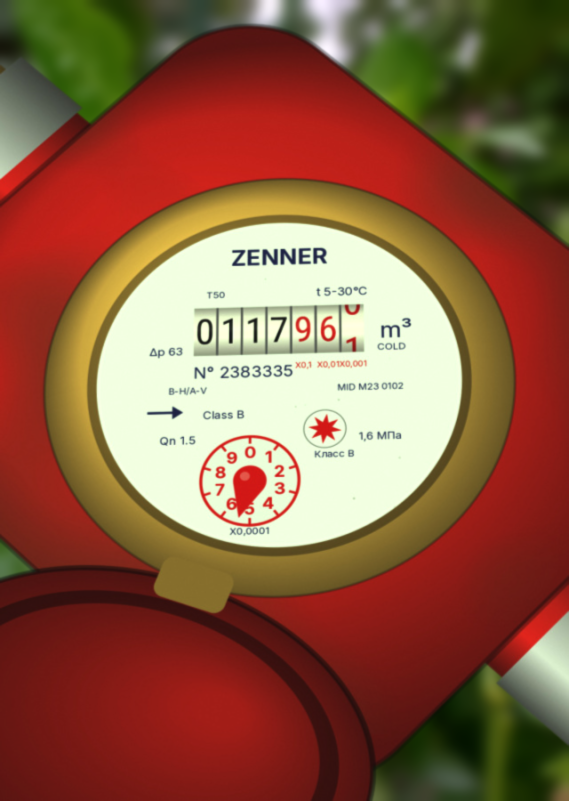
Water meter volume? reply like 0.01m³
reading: 117.9605m³
